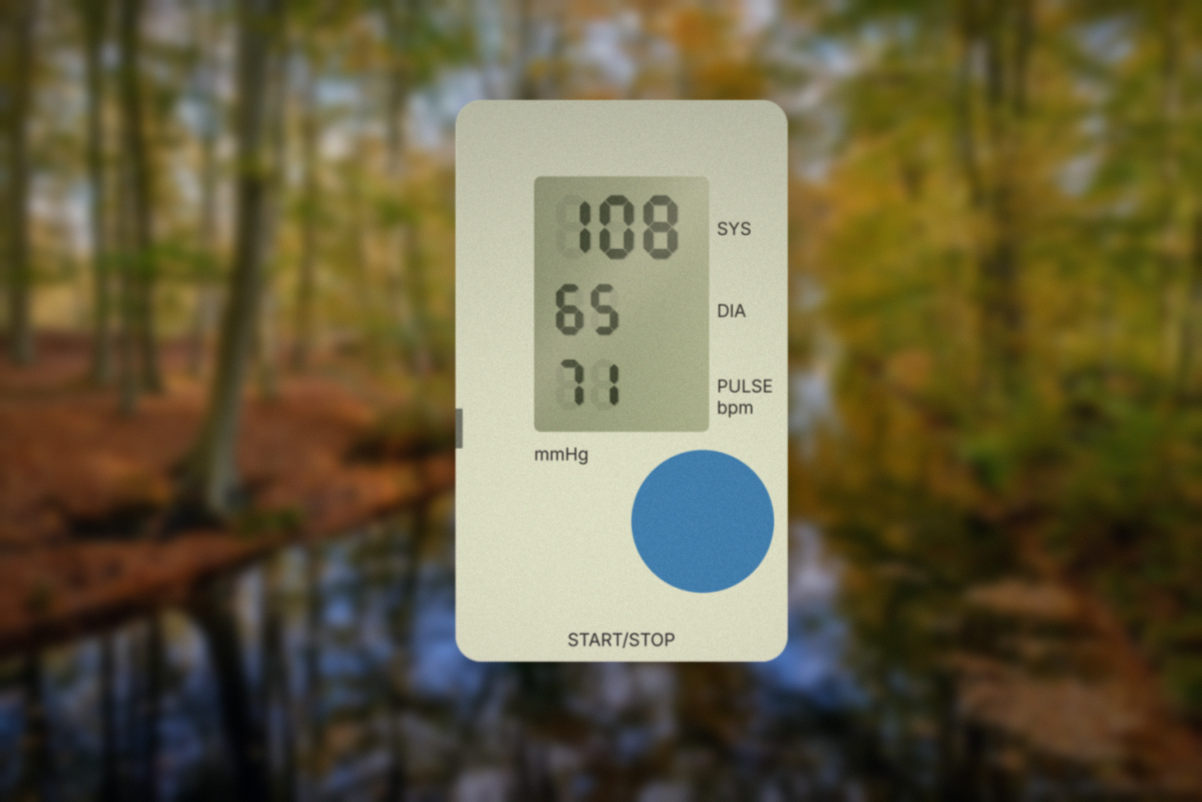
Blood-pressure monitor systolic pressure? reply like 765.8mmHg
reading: 108mmHg
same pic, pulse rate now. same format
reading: 71bpm
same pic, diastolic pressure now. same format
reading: 65mmHg
